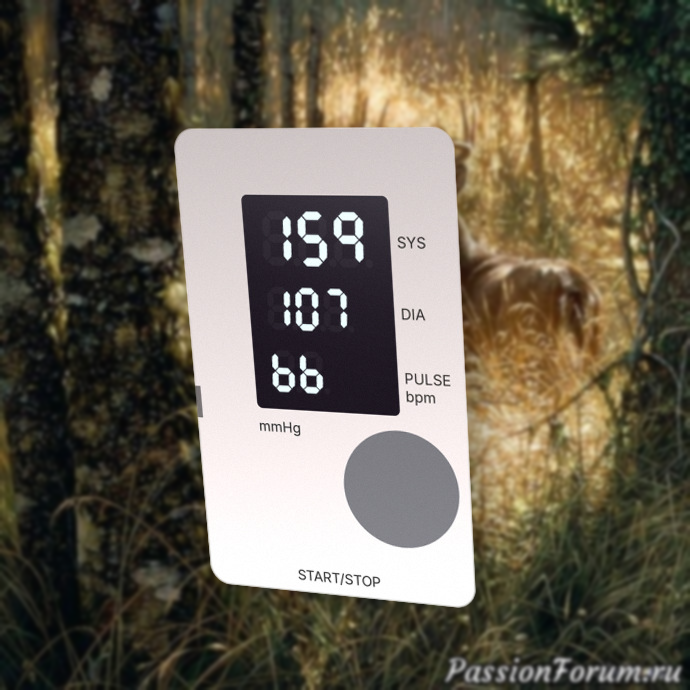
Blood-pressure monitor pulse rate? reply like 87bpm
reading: 66bpm
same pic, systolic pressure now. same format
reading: 159mmHg
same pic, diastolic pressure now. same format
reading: 107mmHg
